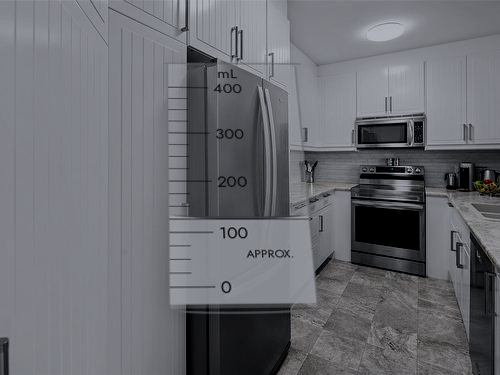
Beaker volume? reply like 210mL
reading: 125mL
